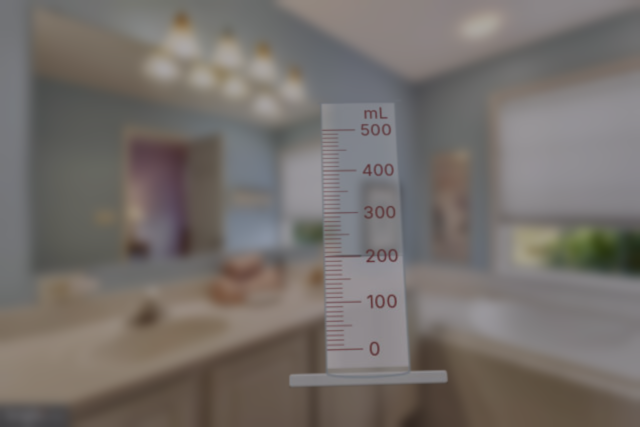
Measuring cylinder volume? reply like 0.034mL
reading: 200mL
